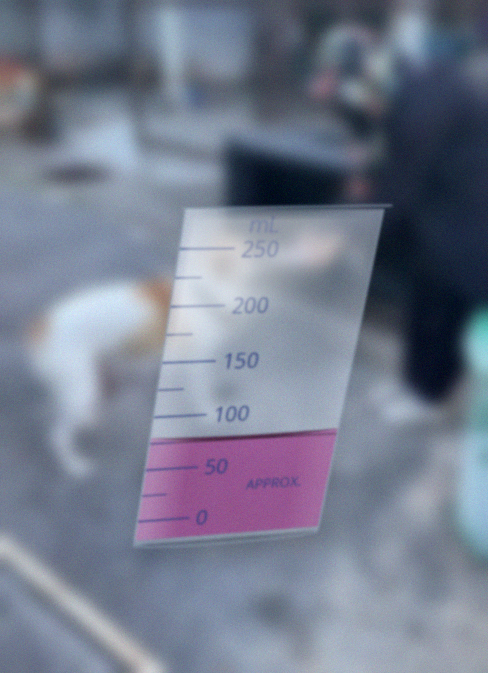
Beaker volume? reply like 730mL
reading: 75mL
